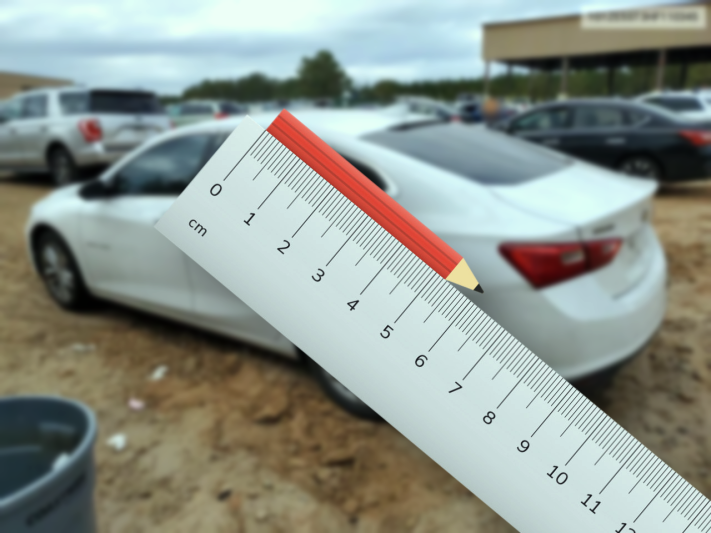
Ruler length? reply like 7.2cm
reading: 6.1cm
